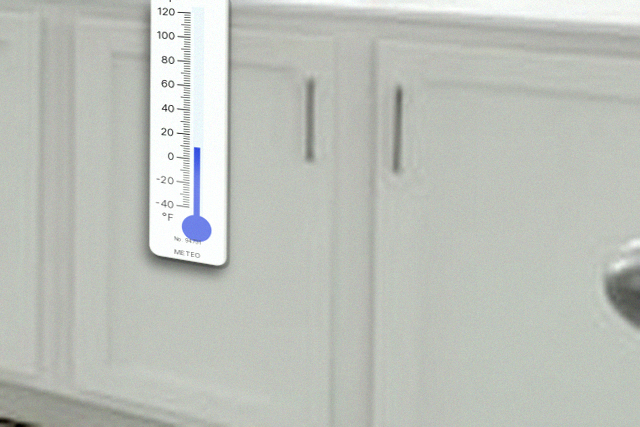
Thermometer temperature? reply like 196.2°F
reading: 10°F
